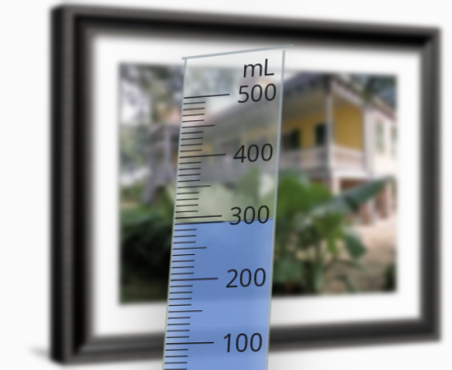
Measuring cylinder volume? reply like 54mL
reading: 290mL
